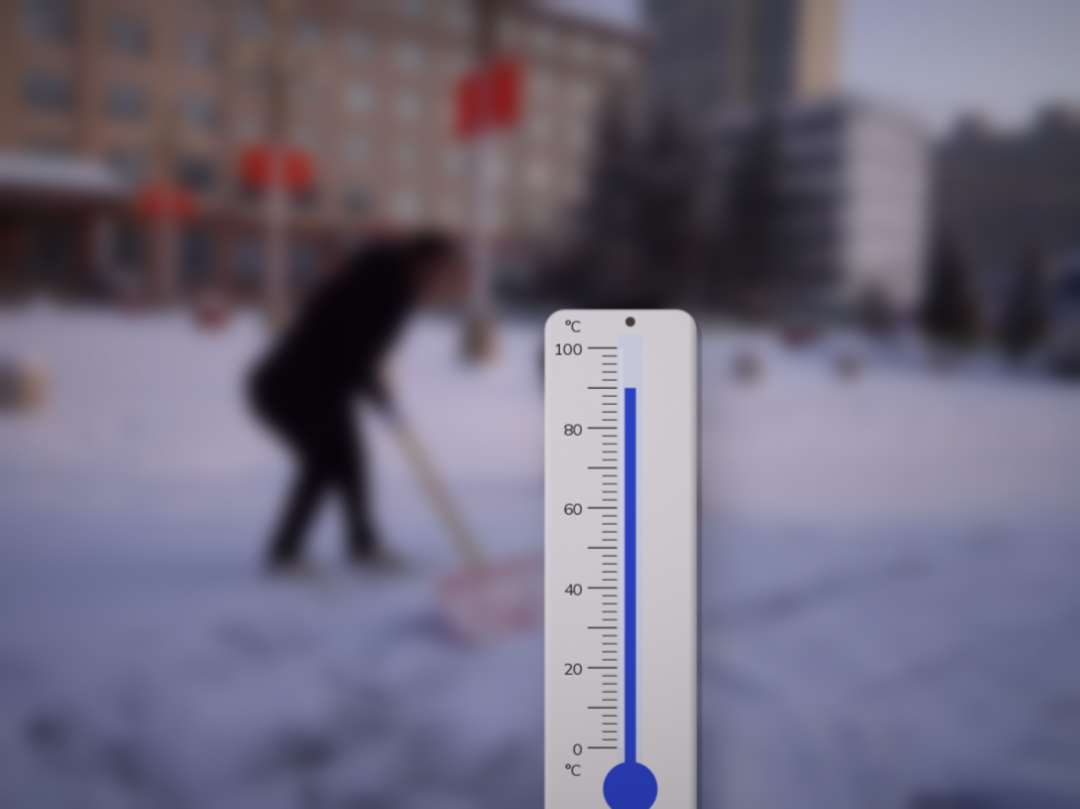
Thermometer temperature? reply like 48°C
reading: 90°C
